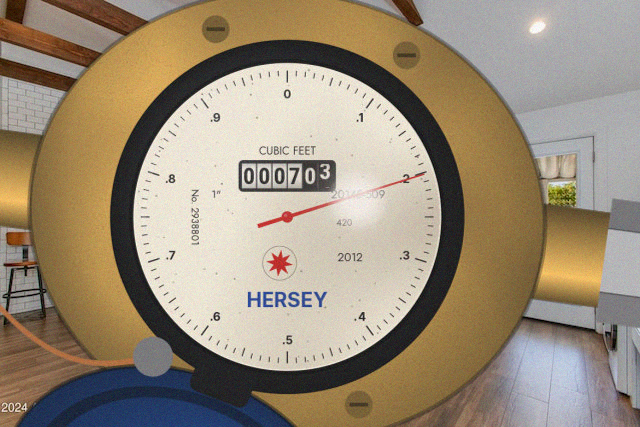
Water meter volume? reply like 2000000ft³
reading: 703.20ft³
